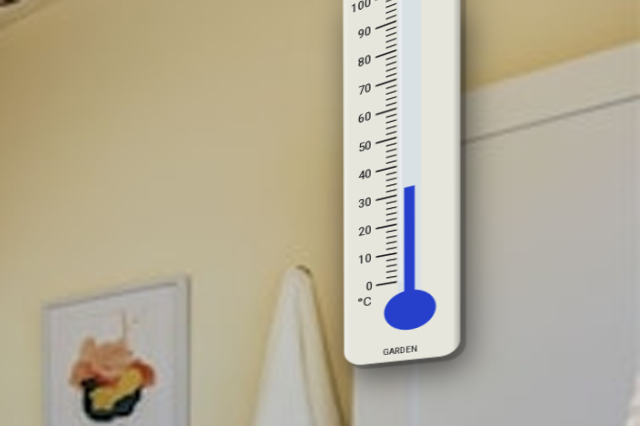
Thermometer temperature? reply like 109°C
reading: 32°C
